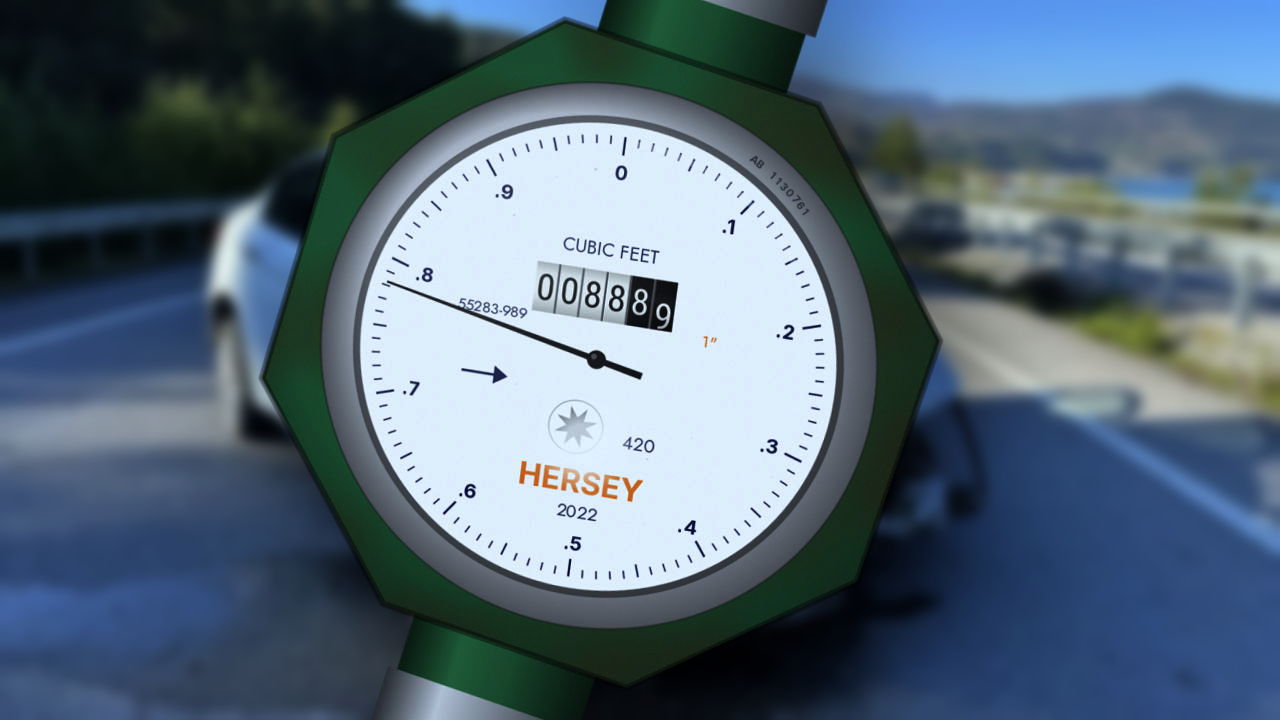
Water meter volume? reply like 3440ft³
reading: 8888.78ft³
